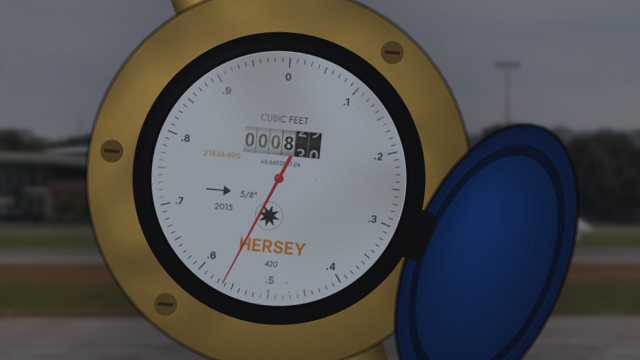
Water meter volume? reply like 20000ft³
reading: 829.56ft³
